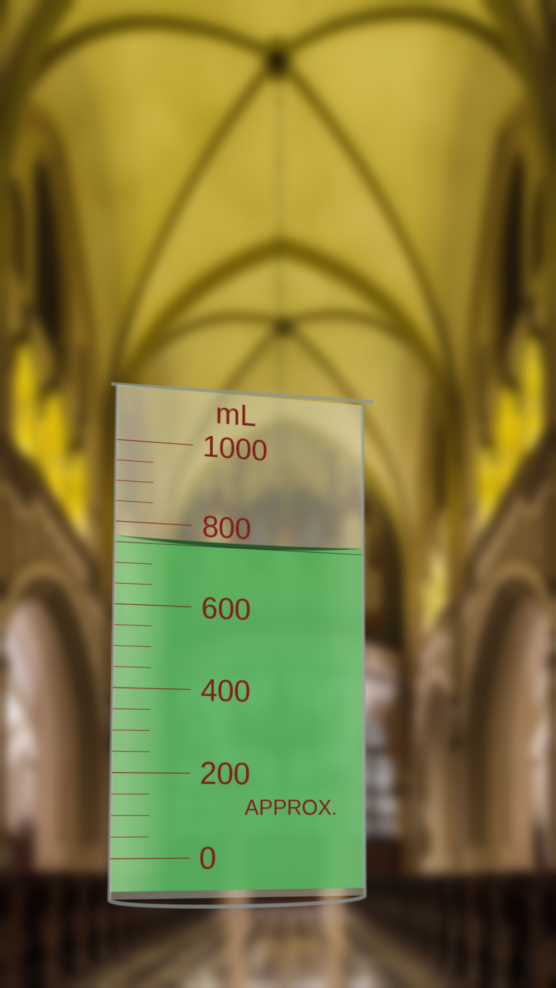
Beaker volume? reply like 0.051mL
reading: 750mL
